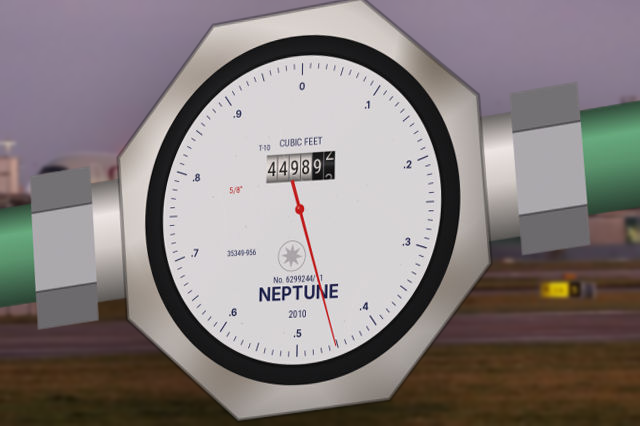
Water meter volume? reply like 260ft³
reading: 449892.45ft³
